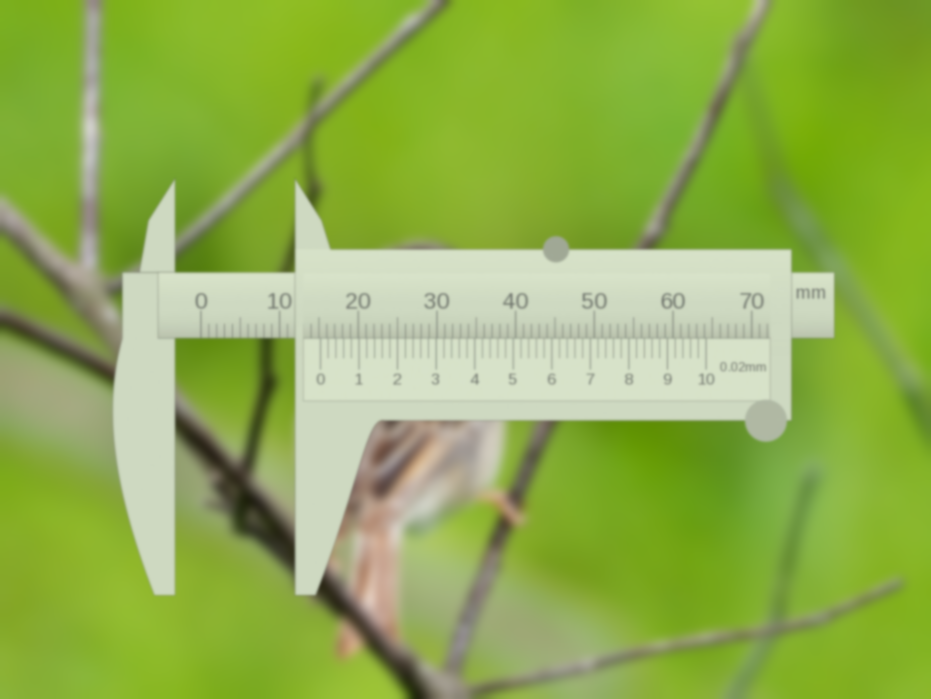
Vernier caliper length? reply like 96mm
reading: 15.2mm
